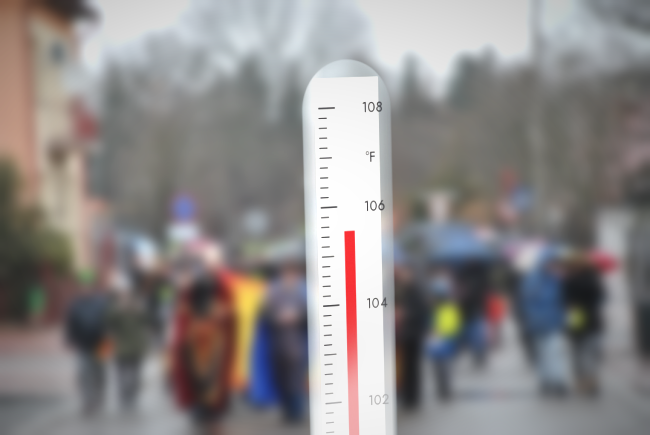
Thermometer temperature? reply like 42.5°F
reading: 105.5°F
